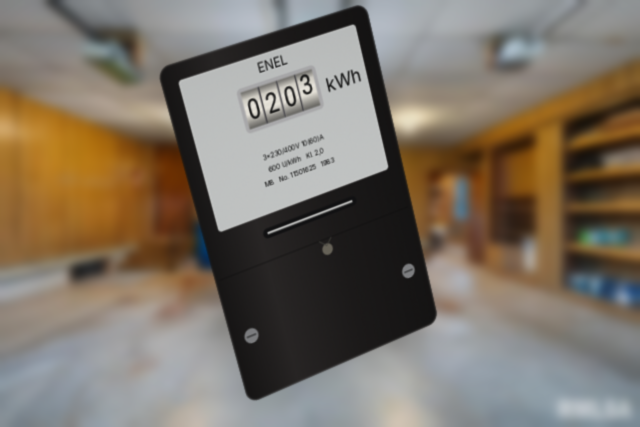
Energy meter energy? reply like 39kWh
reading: 203kWh
